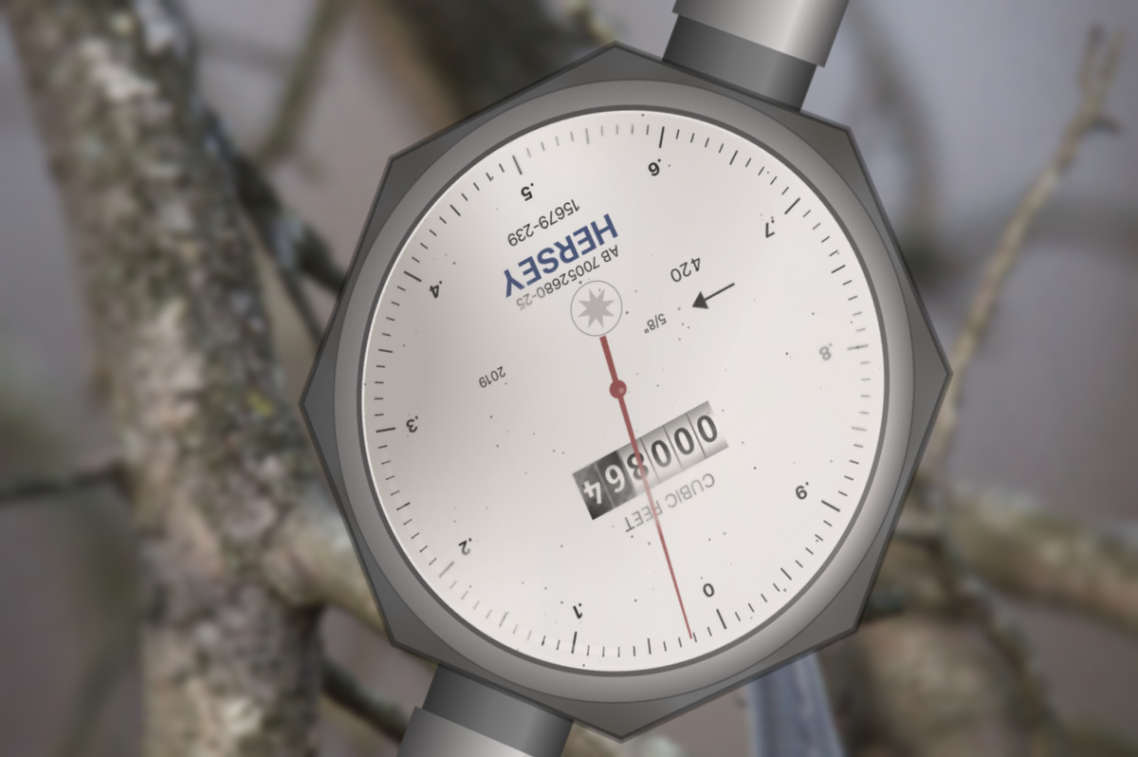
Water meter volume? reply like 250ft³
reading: 864.02ft³
